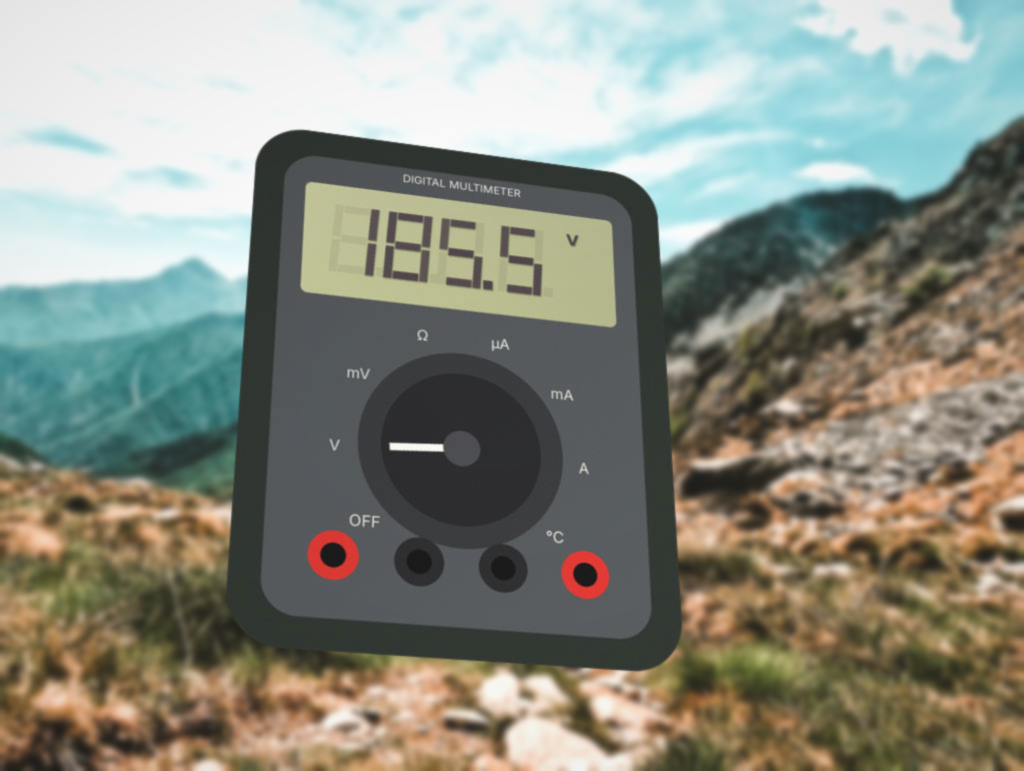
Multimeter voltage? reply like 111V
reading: 185.5V
